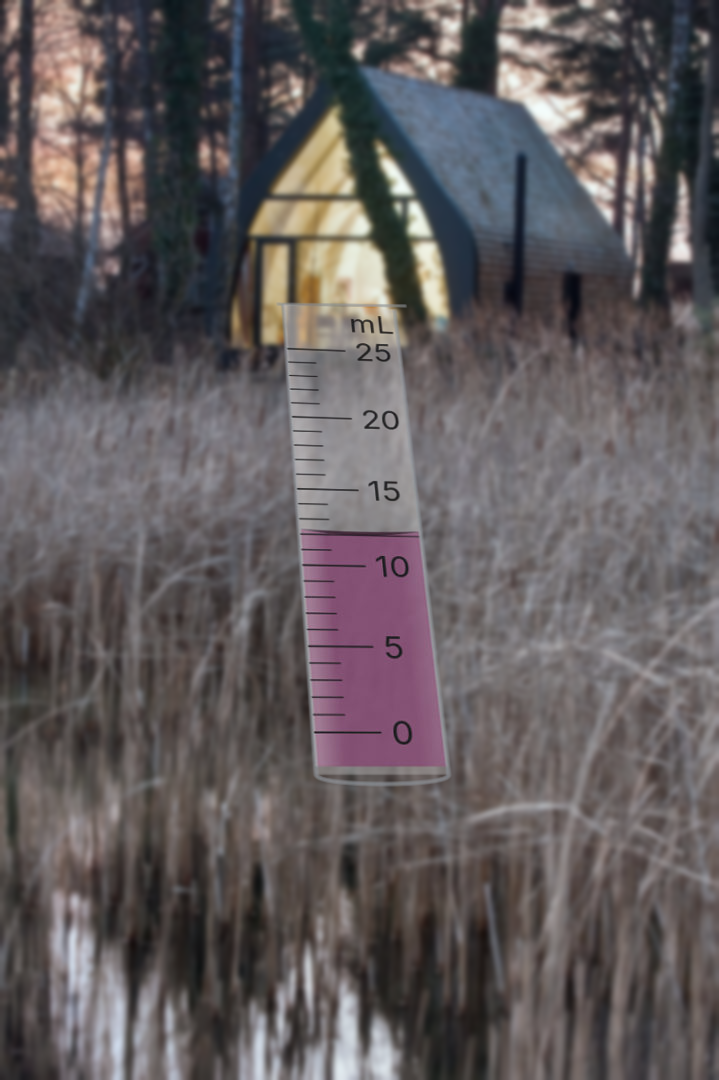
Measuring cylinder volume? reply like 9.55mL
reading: 12mL
